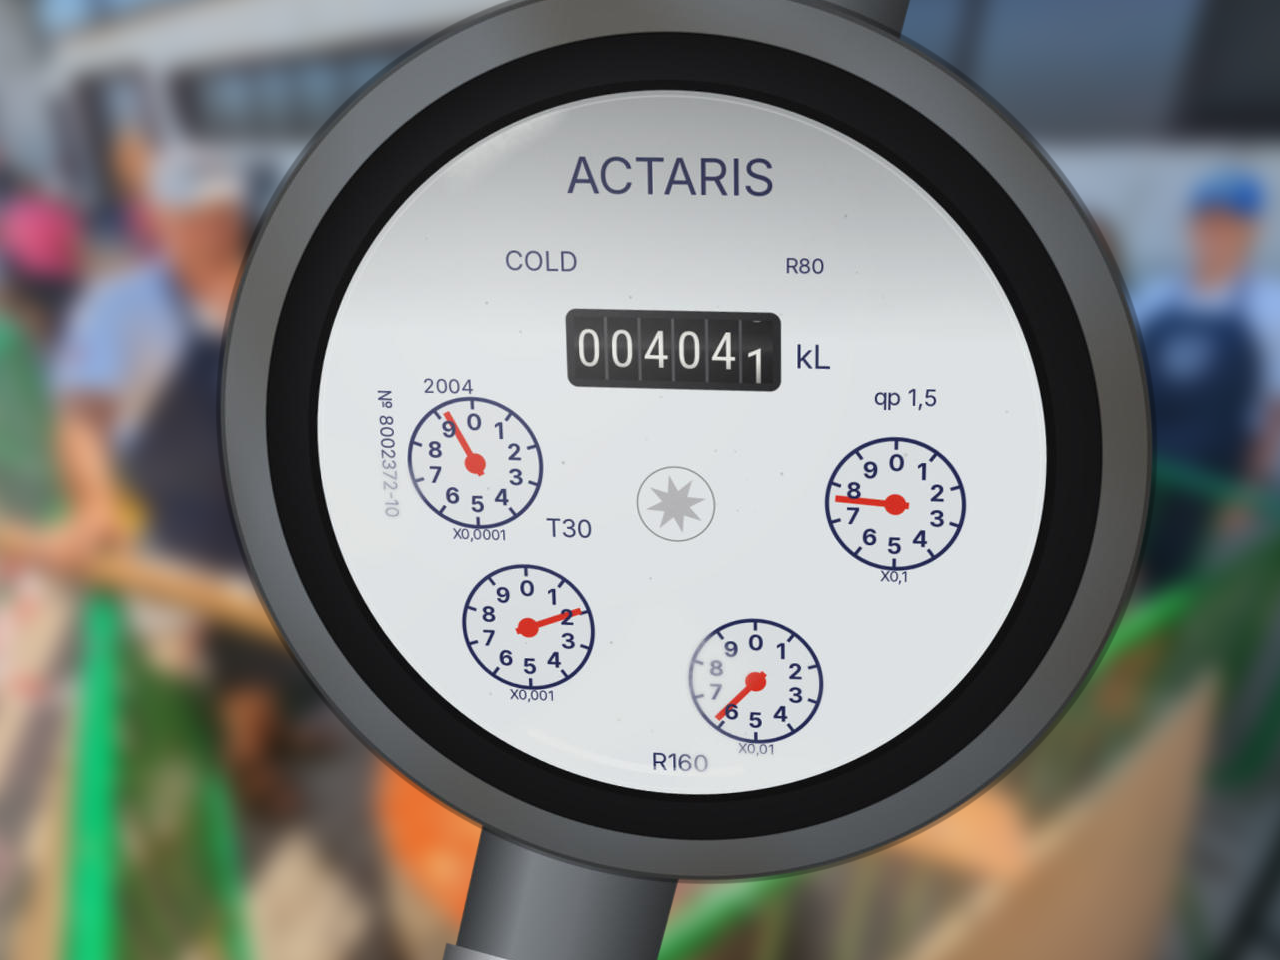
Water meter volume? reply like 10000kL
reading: 4040.7619kL
